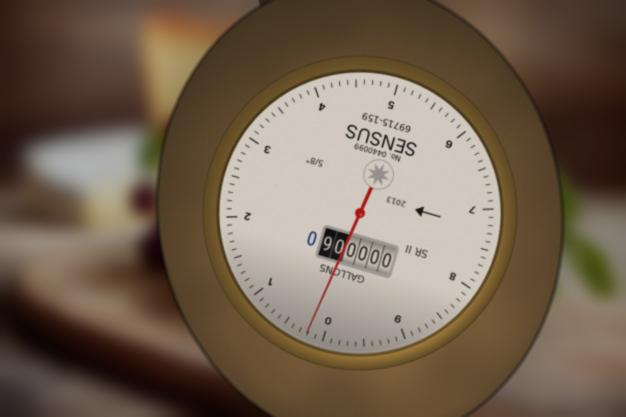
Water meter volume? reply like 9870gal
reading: 60.2gal
